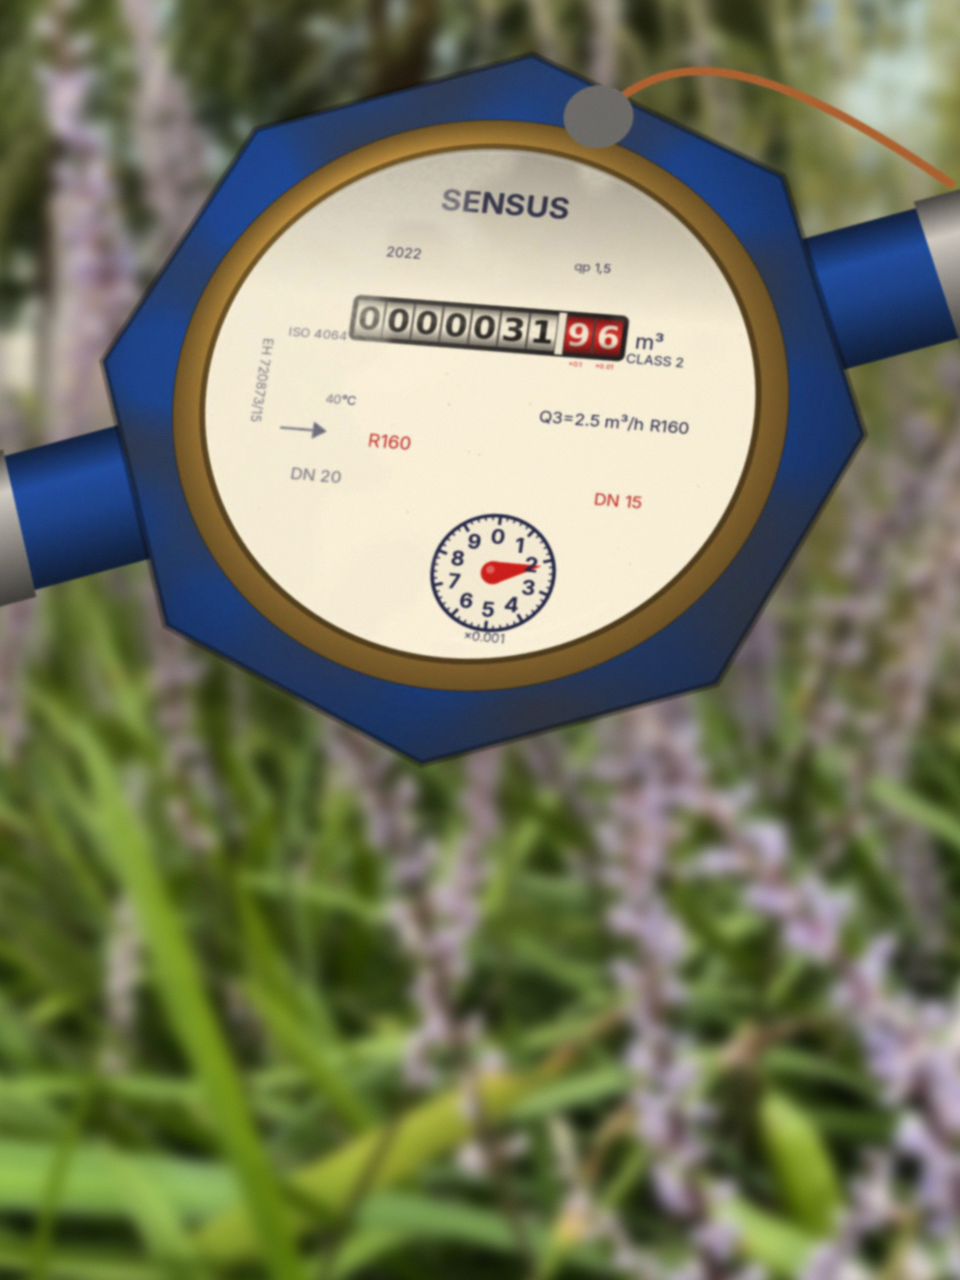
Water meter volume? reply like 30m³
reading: 31.962m³
